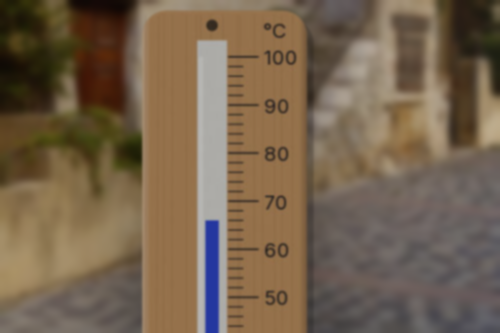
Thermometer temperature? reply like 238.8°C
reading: 66°C
